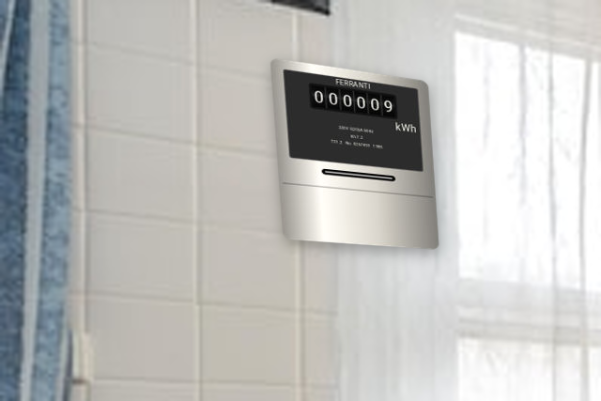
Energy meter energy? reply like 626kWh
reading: 9kWh
